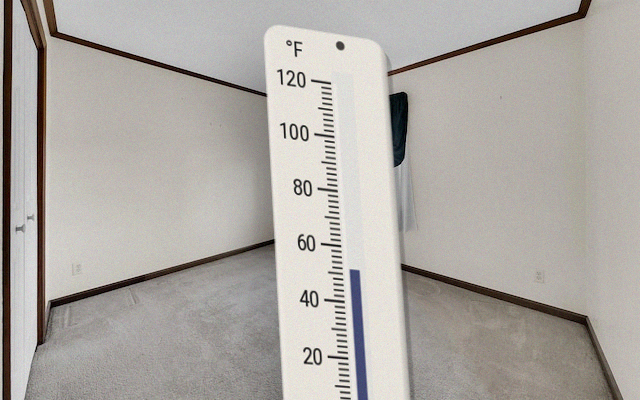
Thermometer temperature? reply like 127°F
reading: 52°F
